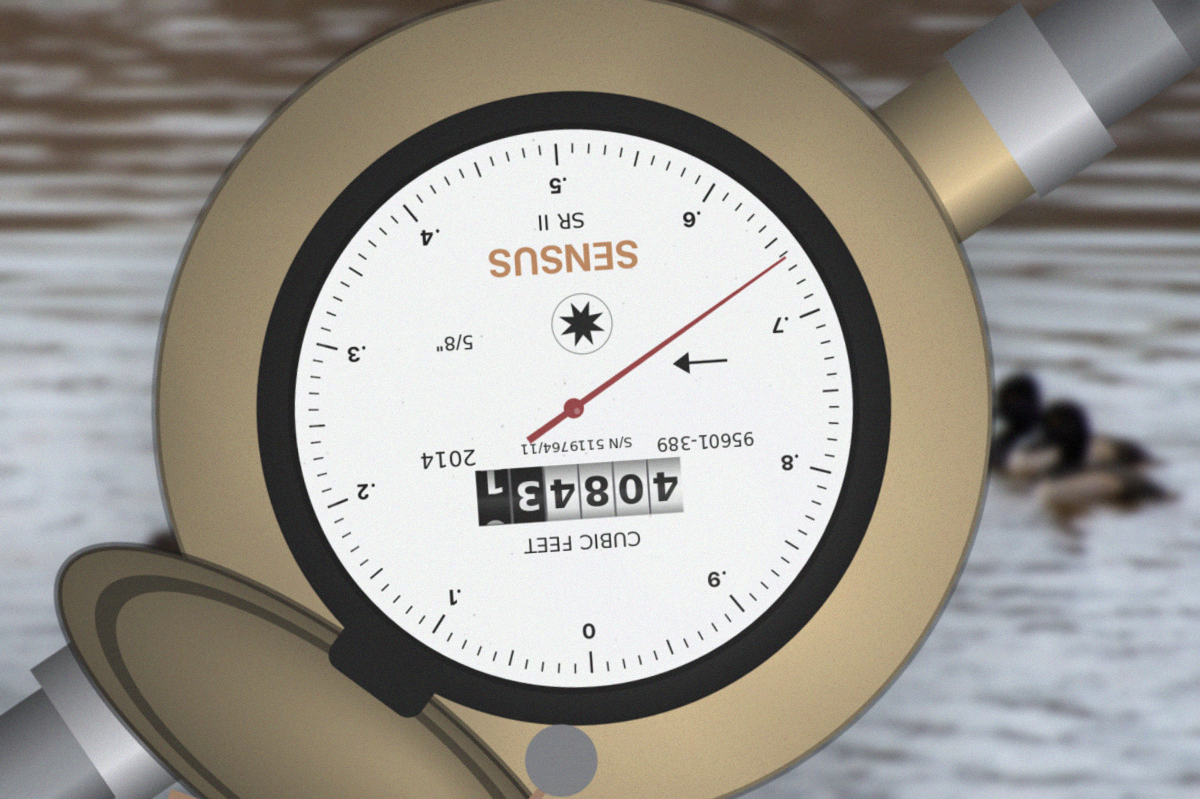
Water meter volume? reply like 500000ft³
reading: 408430.66ft³
